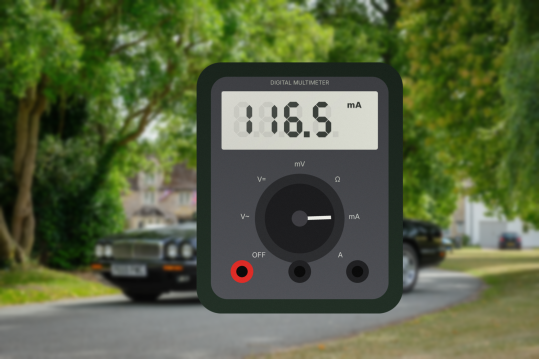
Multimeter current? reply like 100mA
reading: 116.5mA
